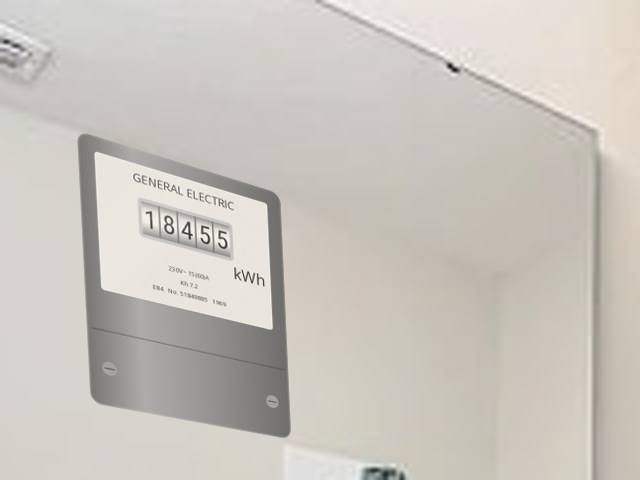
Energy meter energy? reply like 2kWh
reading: 18455kWh
